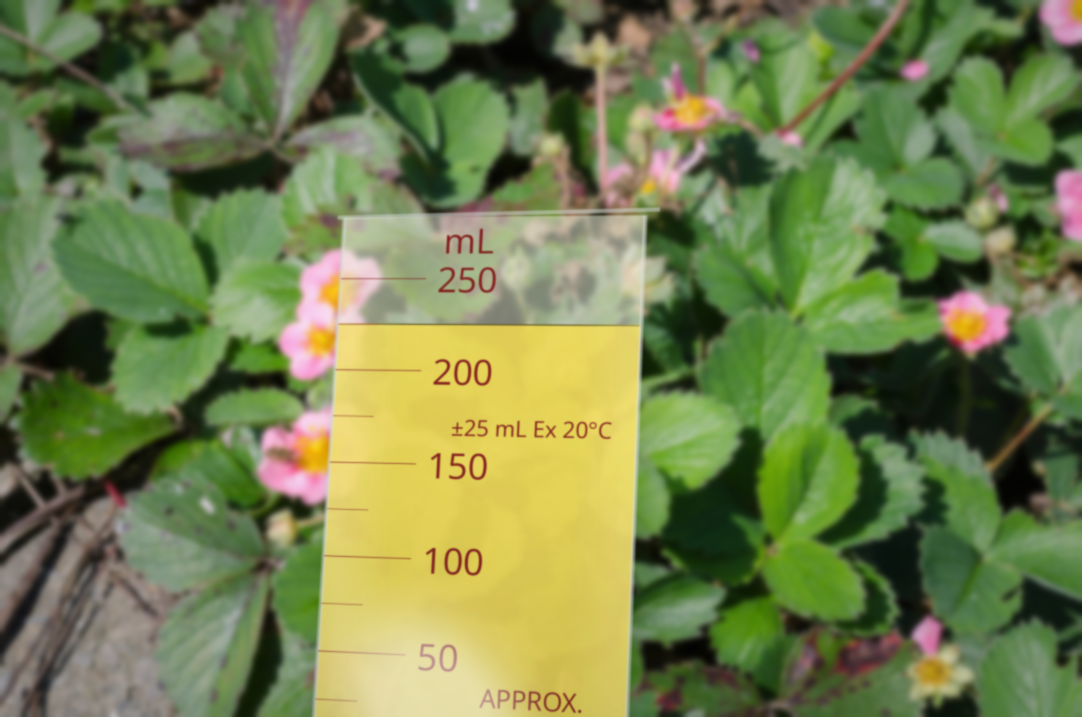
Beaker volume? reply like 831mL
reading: 225mL
